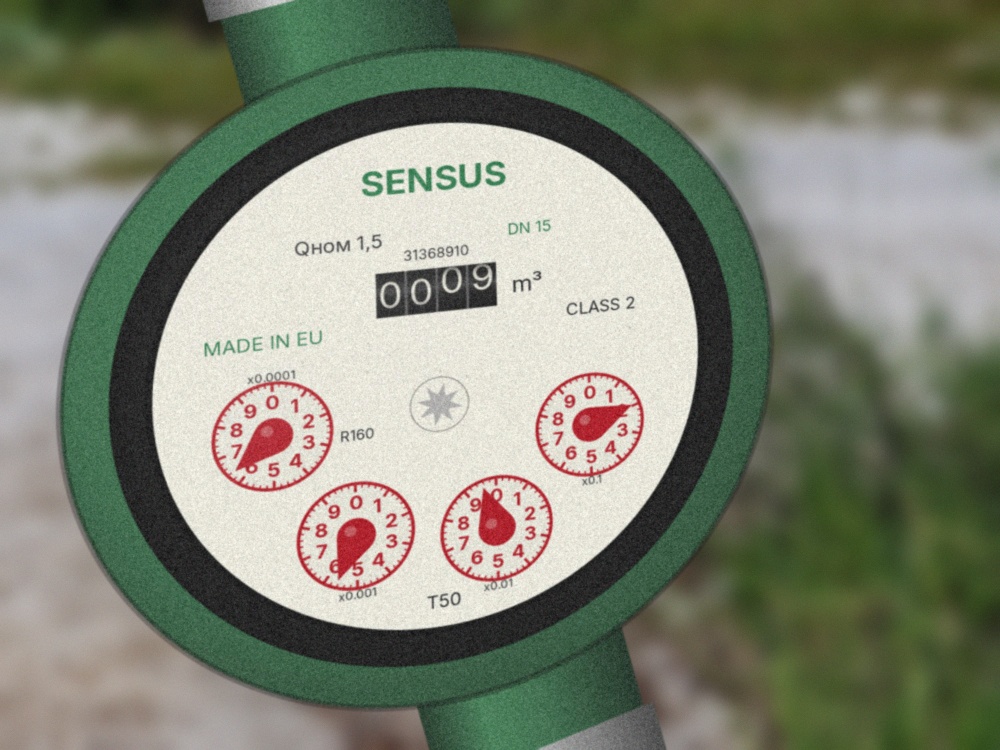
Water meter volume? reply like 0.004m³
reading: 9.1956m³
